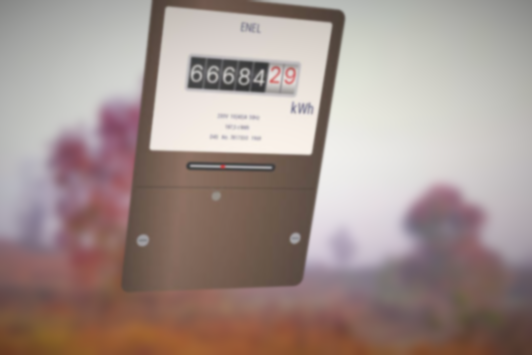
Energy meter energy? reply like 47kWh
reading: 66684.29kWh
